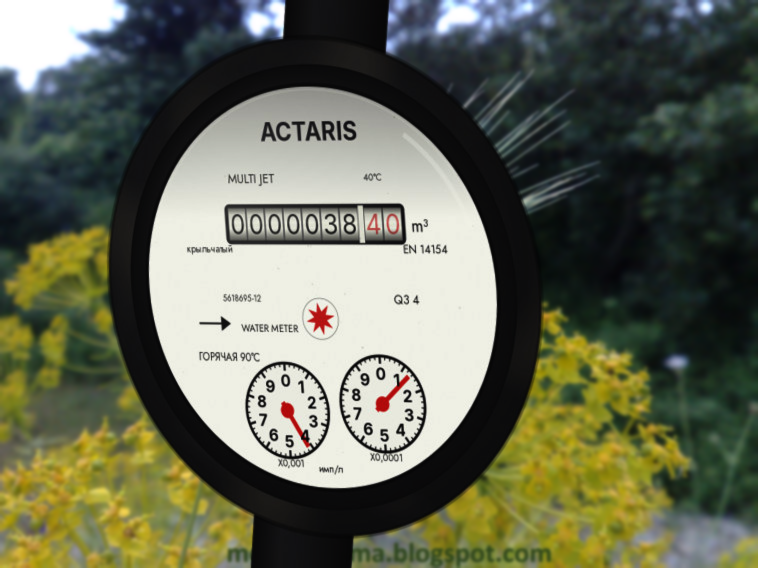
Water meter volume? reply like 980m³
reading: 38.4041m³
